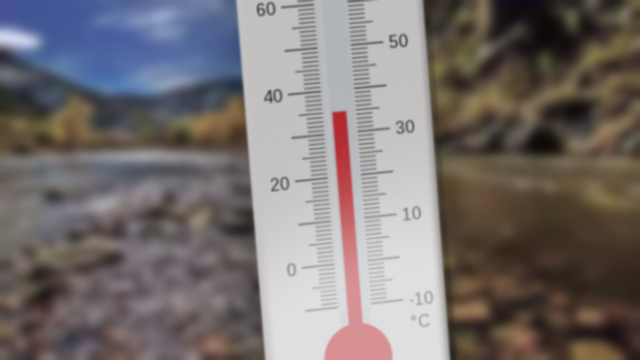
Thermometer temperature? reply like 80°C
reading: 35°C
